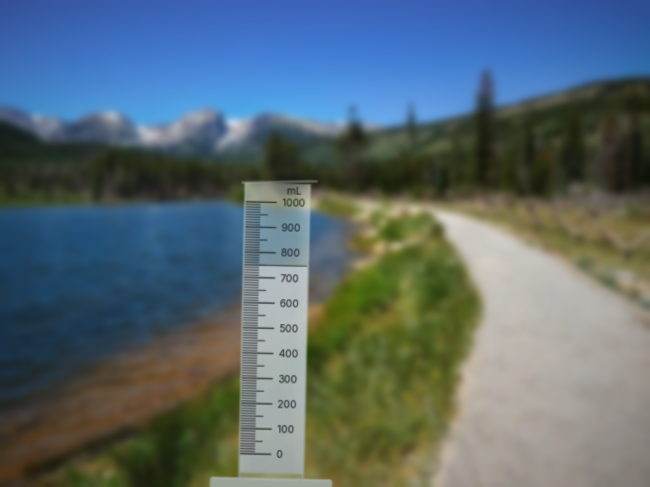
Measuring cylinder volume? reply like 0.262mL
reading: 750mL
